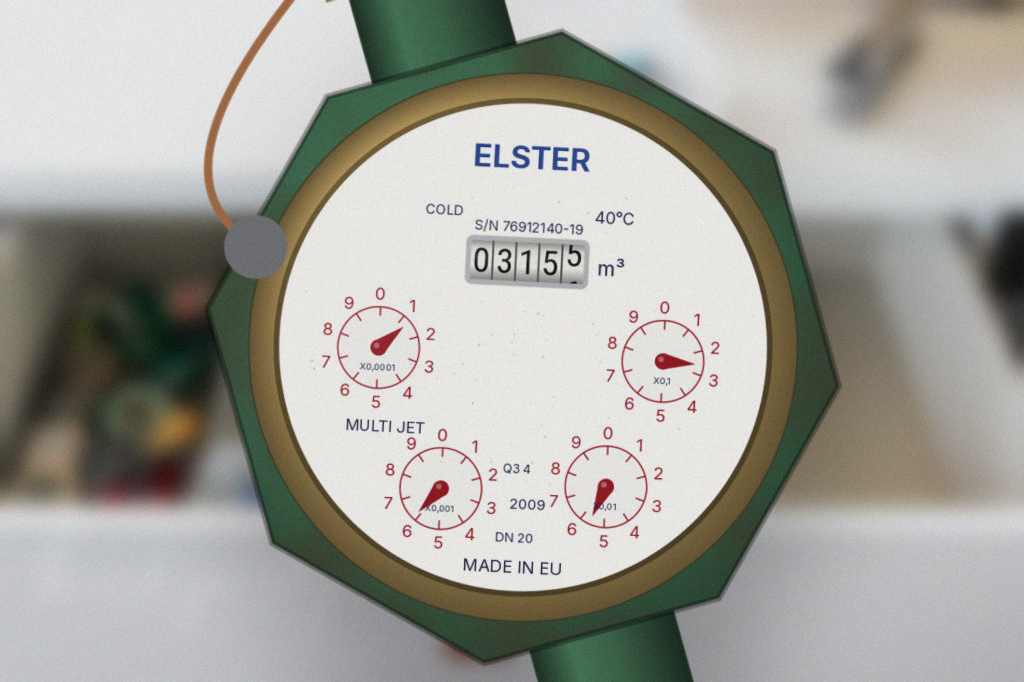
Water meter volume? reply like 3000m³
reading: 3155.2561m³
